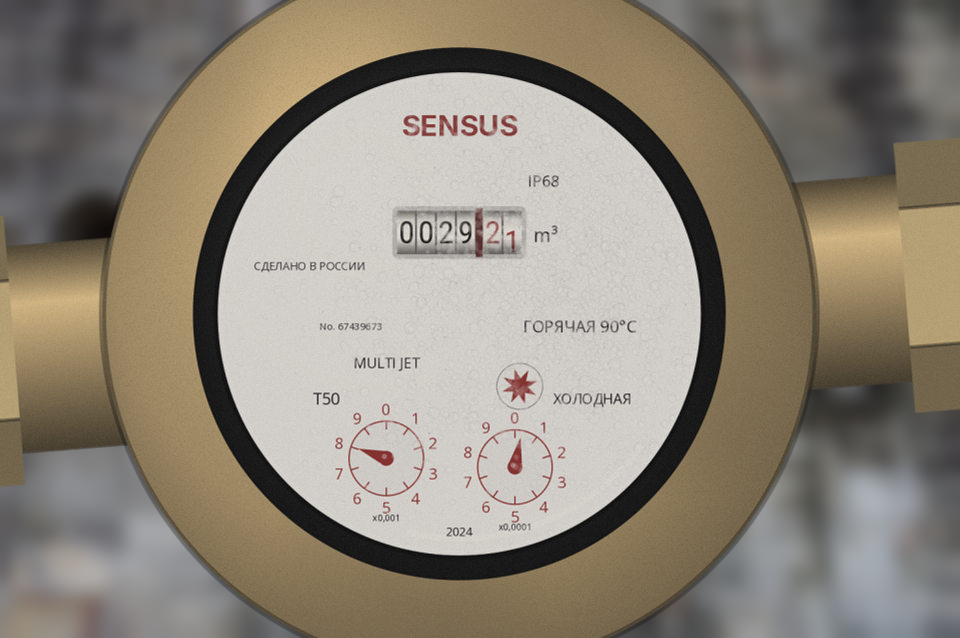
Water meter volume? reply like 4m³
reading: 29.2080m³
